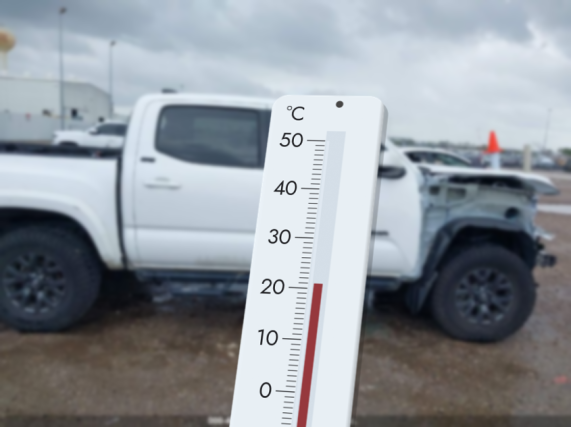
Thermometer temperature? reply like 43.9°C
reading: 21°C
